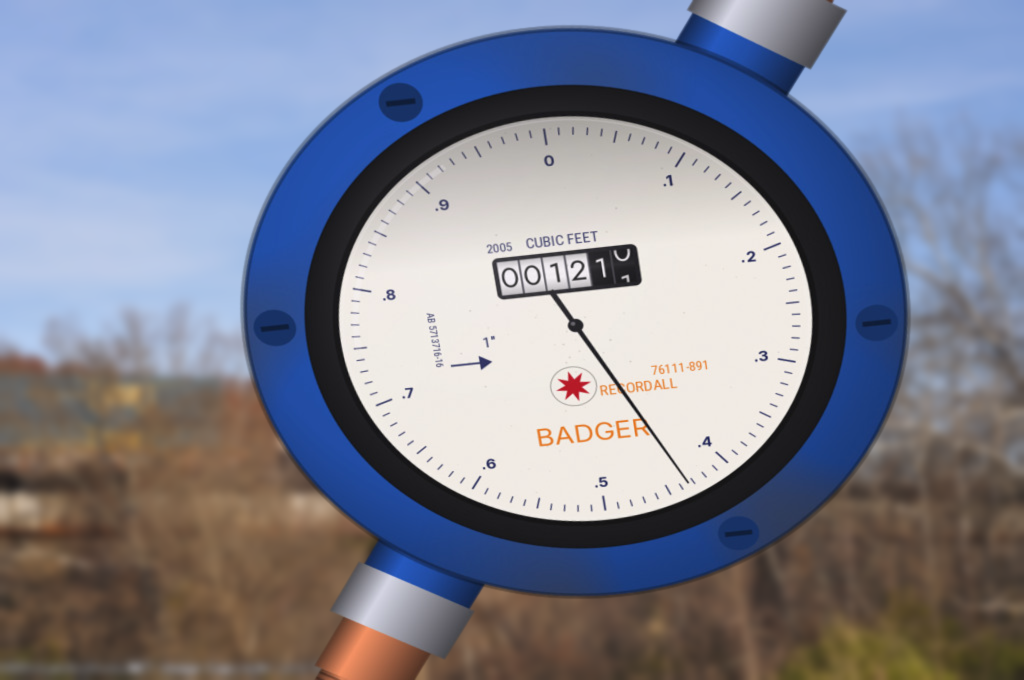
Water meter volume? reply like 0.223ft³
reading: 1210.43ft³
